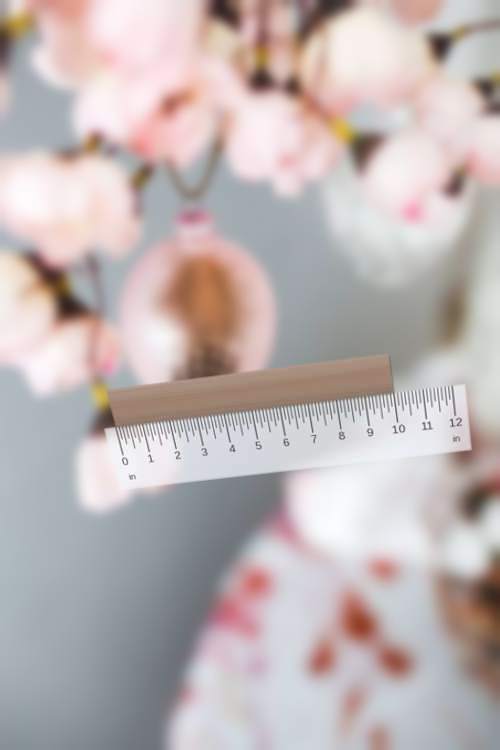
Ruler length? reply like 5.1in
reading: 10in
